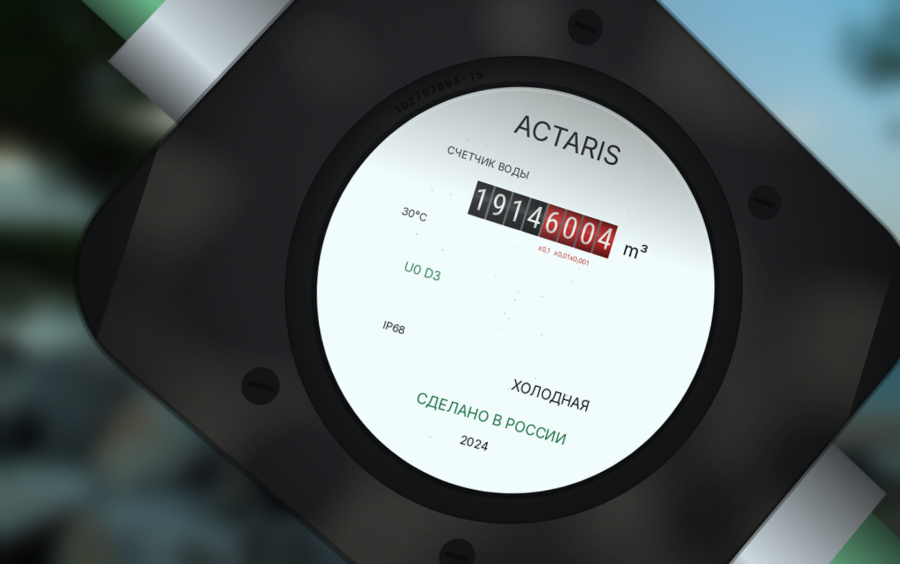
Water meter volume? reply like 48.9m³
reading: 1914.6004m³
